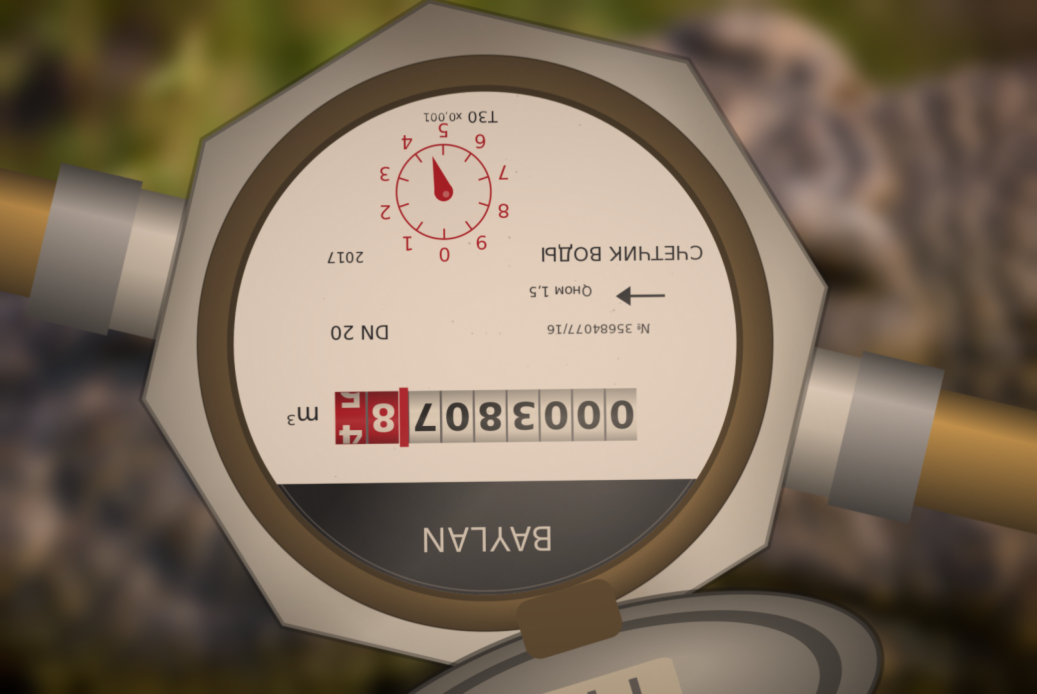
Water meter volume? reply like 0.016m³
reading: 3807.844m³
